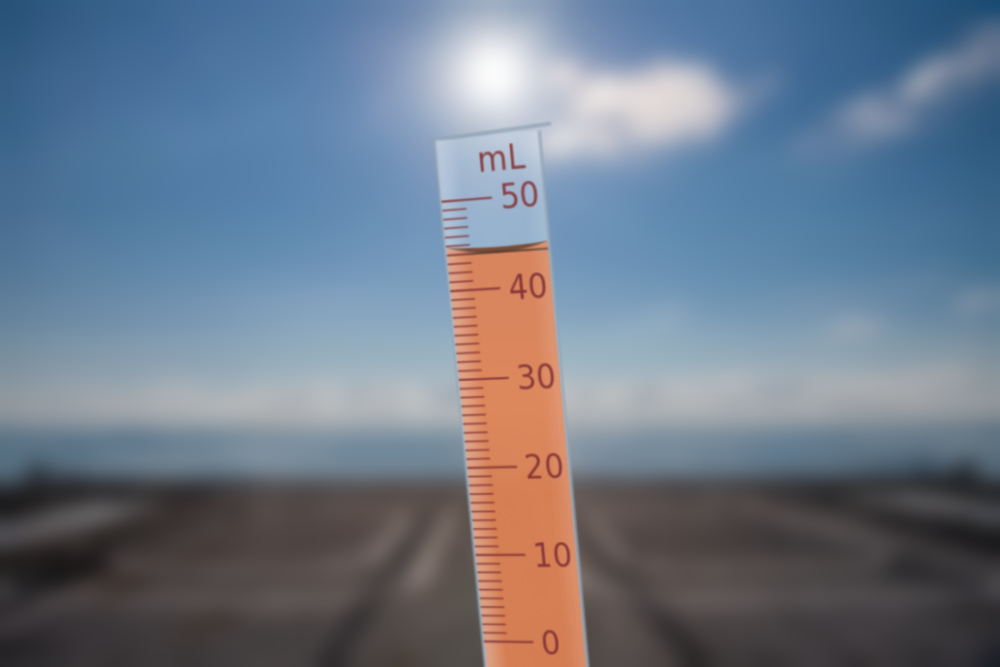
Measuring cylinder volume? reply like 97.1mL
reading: 44mL
